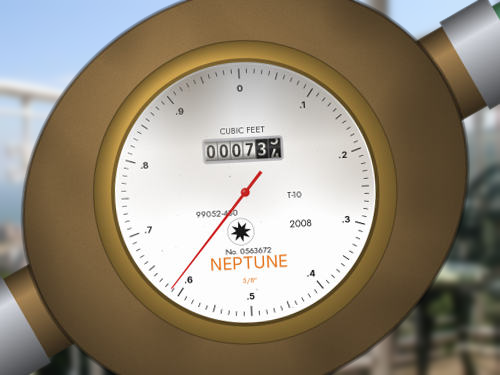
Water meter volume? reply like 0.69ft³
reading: 733.61ft³
